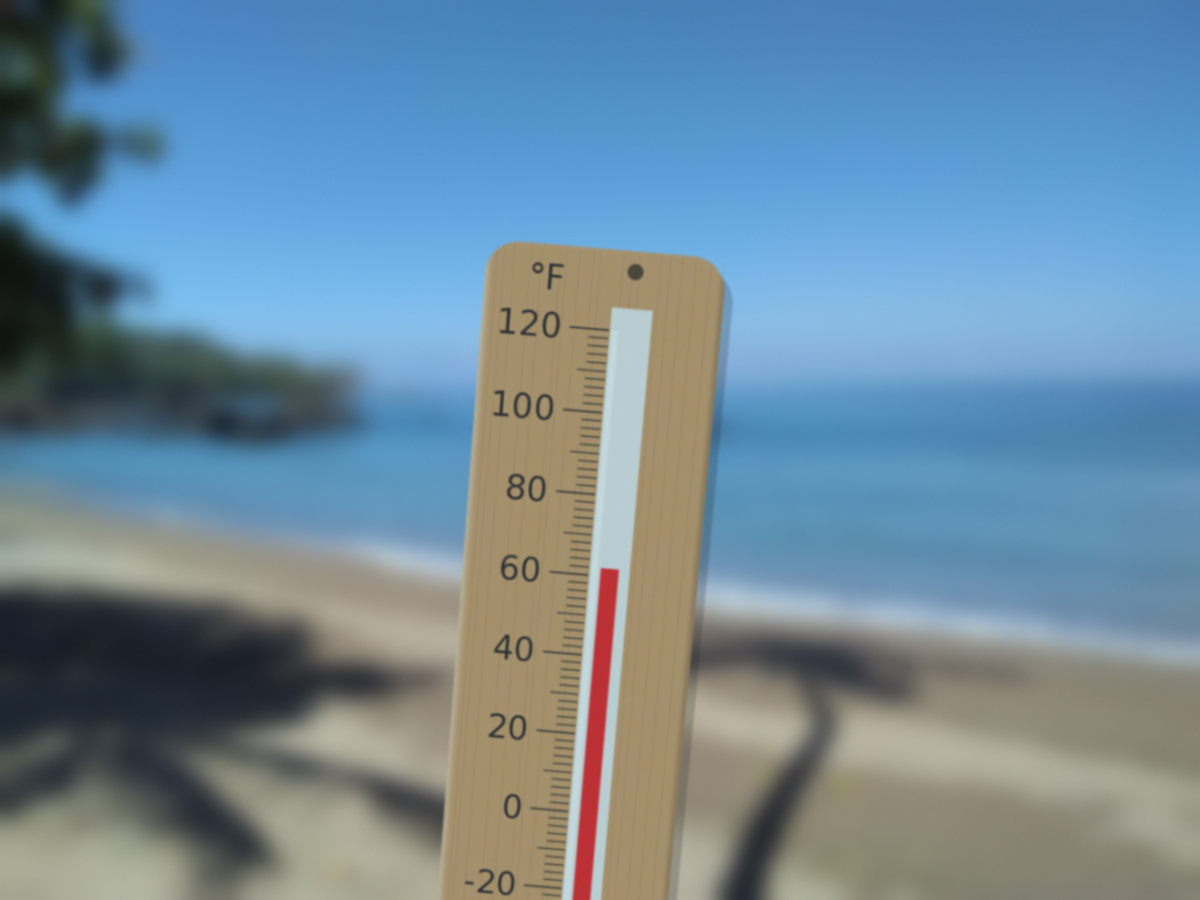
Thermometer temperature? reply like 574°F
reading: 62°F
